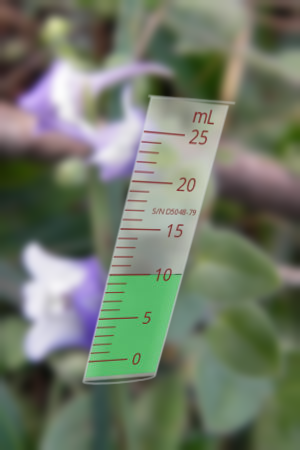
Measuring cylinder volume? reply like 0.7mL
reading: 10mL
